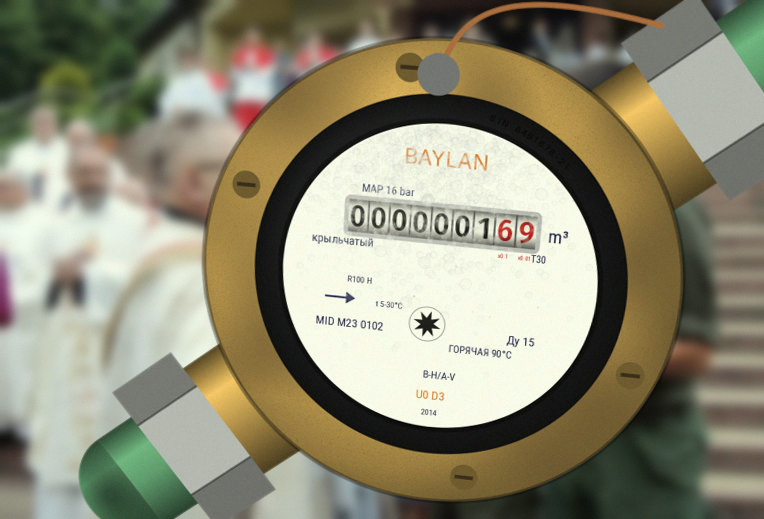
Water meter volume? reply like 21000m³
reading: 1.69m³
